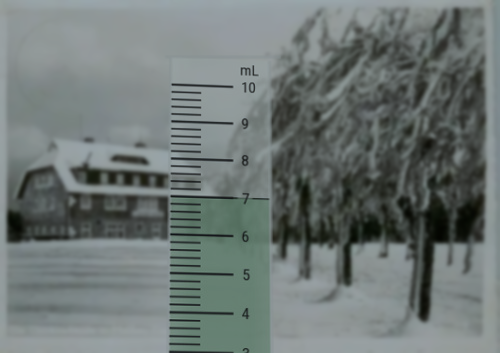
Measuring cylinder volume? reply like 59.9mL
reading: 7mL
